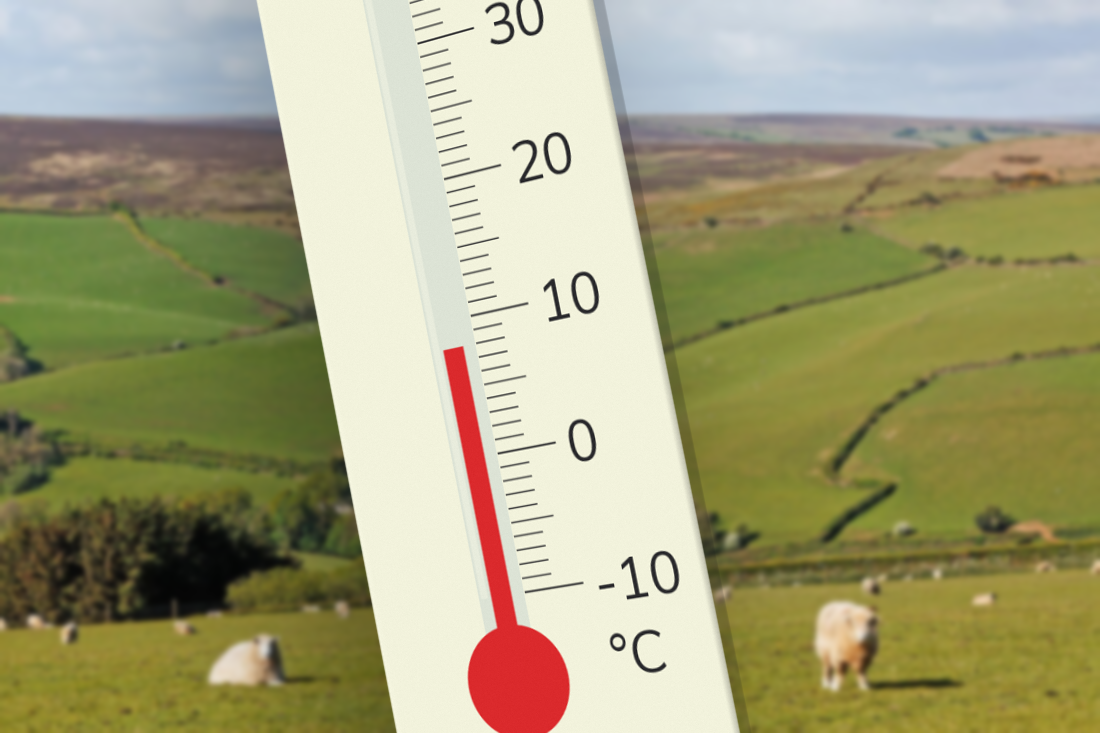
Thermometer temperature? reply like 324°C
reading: 8°C
